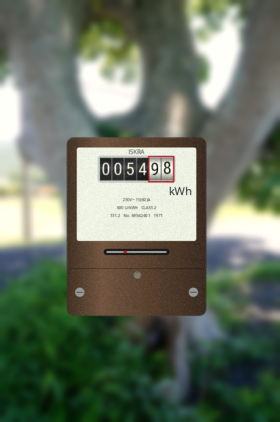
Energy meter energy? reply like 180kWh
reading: 54.98kWh
